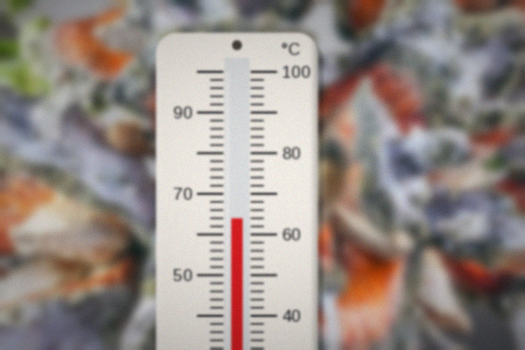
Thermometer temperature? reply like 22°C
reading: 64°C
